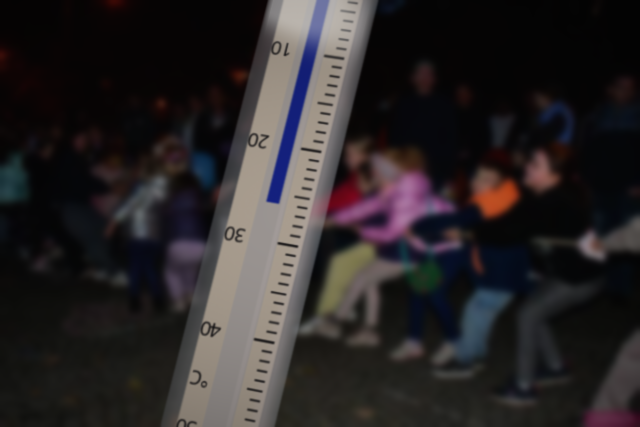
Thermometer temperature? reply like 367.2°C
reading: 26°C
